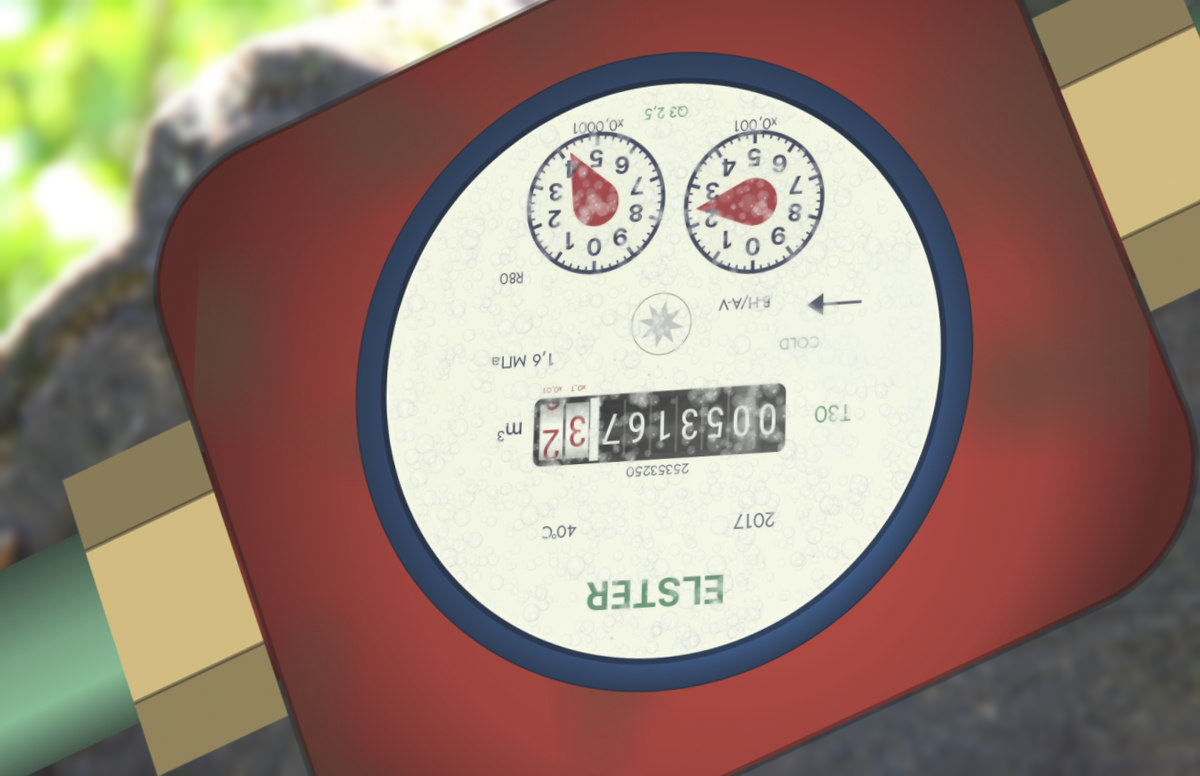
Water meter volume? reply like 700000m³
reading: 53167.3224m³
